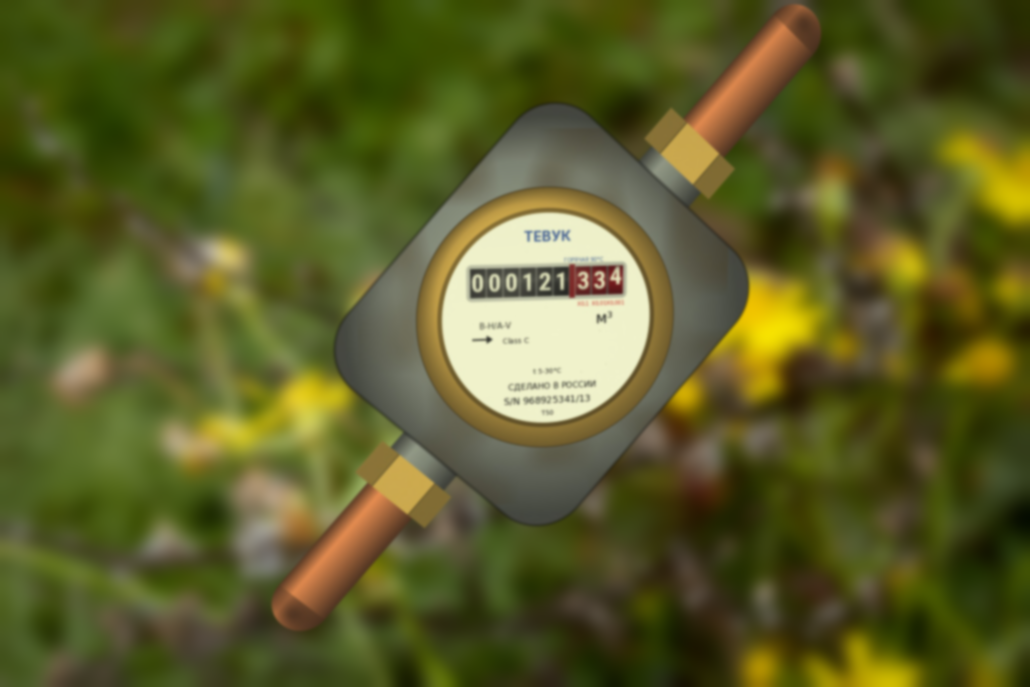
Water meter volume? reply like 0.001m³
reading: 121.334m³
